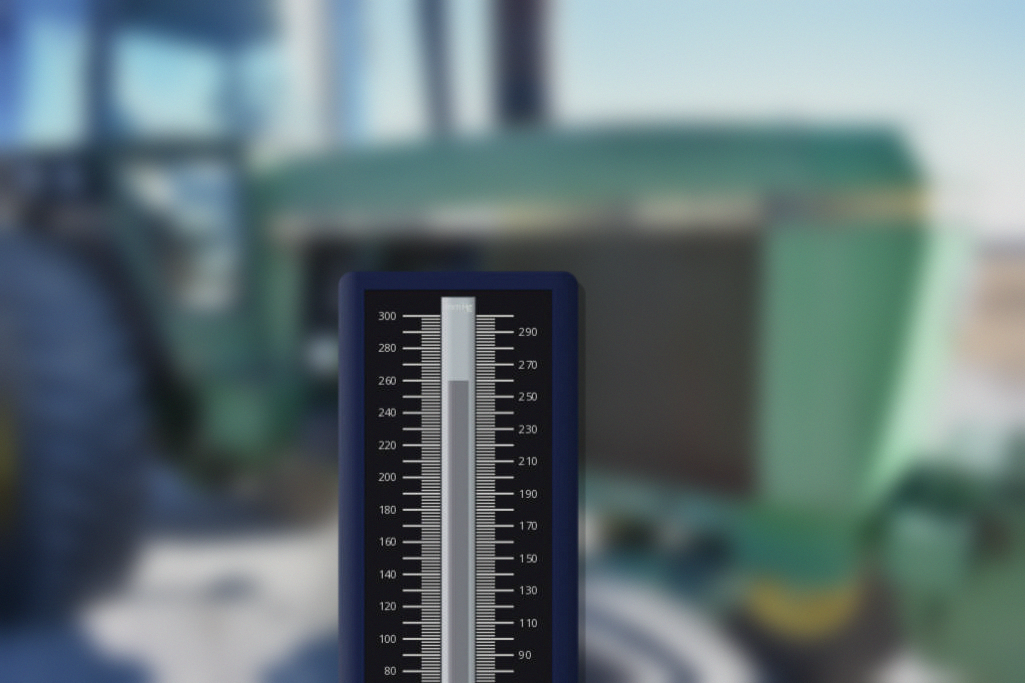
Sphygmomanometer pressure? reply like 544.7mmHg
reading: 260mmHg
